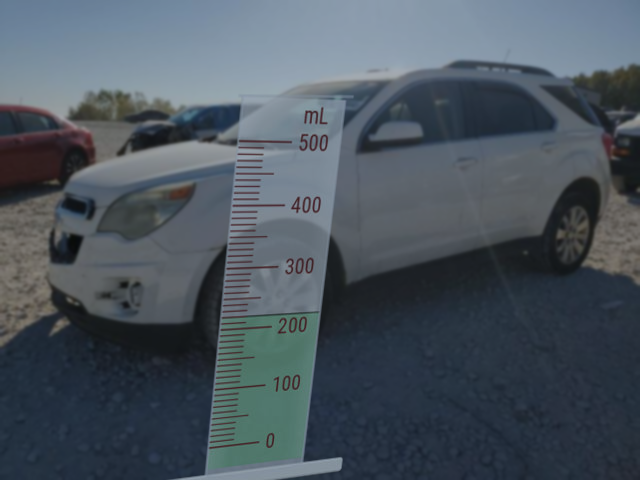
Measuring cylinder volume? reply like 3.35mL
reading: 220mL
